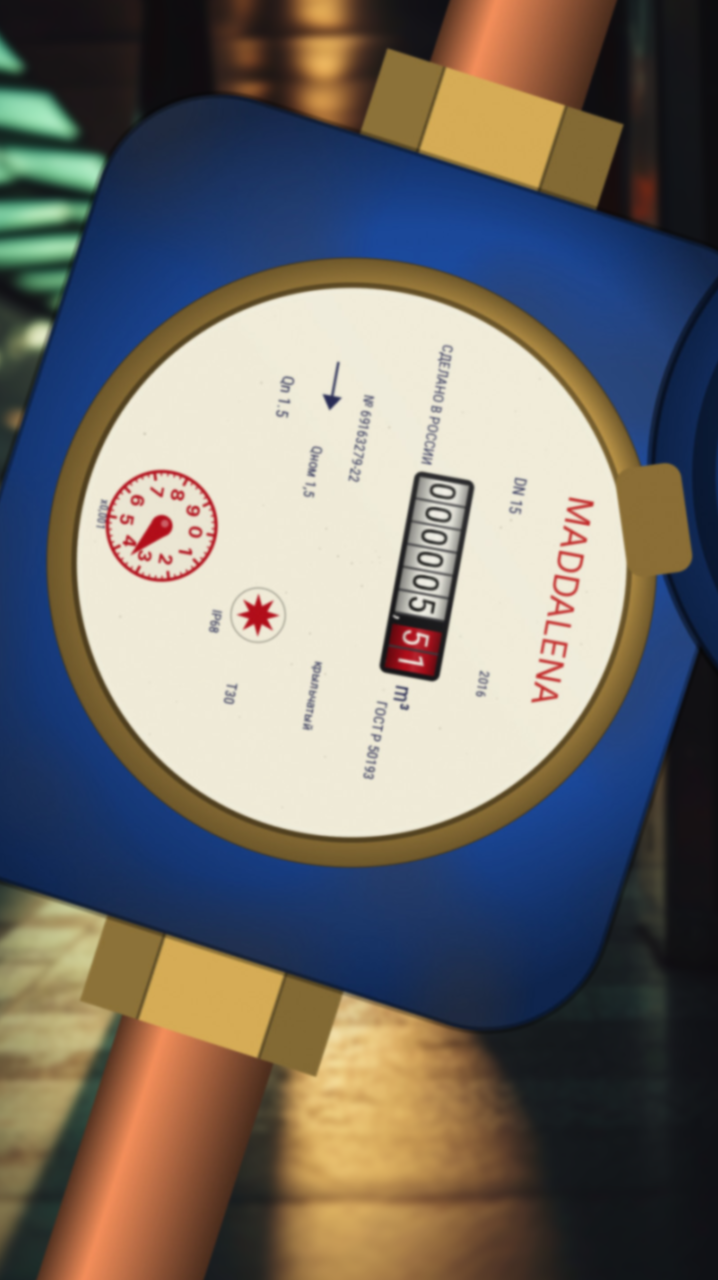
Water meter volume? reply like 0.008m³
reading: 5.513m³
